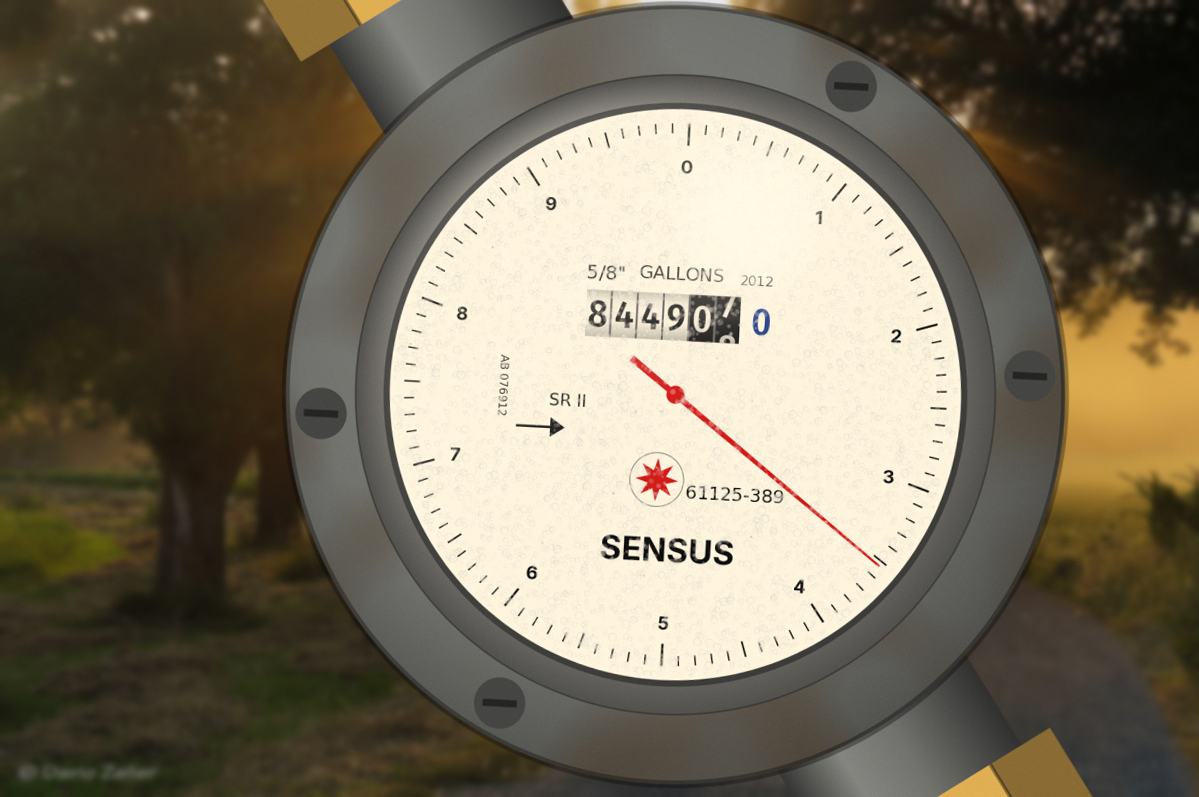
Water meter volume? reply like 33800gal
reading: 8449073.5gal
